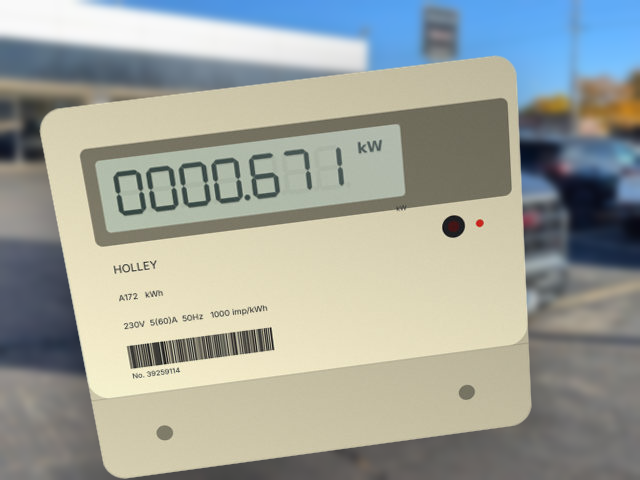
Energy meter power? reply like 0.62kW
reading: 0.671kW
